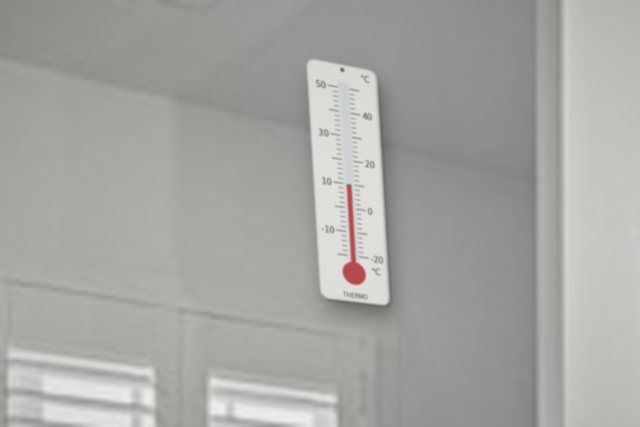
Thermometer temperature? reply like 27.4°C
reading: 10°C
